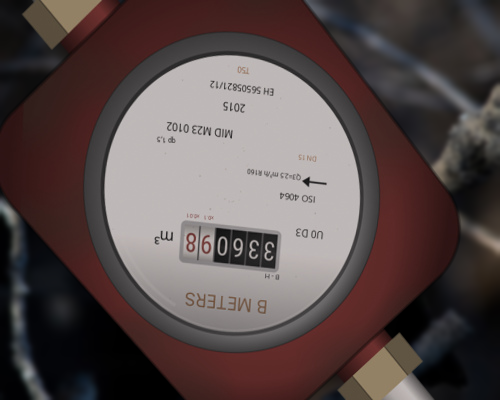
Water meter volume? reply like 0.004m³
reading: 3360.98m³
